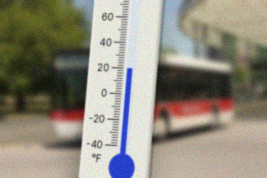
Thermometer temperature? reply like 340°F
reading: 20°F
